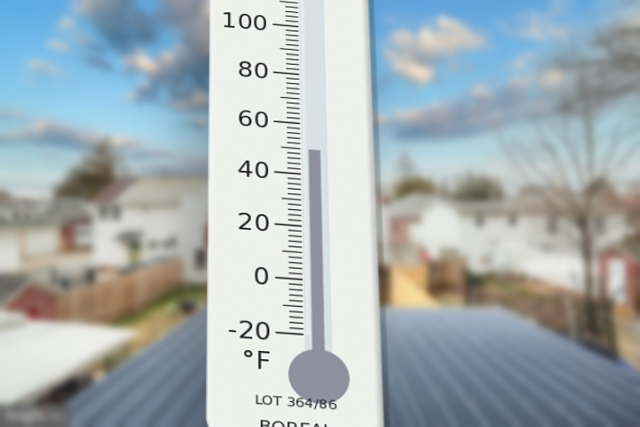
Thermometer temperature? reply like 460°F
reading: 50°F
